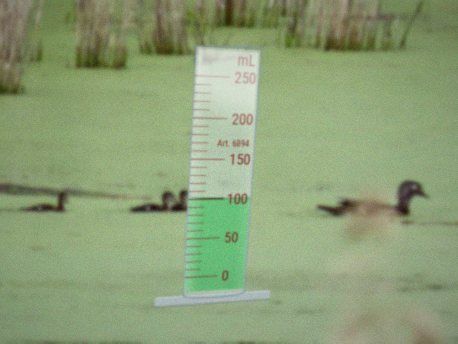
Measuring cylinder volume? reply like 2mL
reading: 100mL
